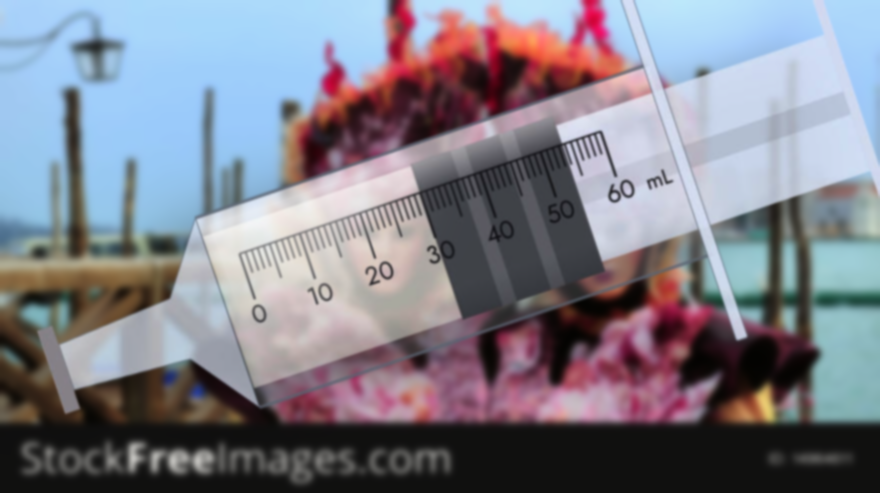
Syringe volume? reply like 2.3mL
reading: 30mL
